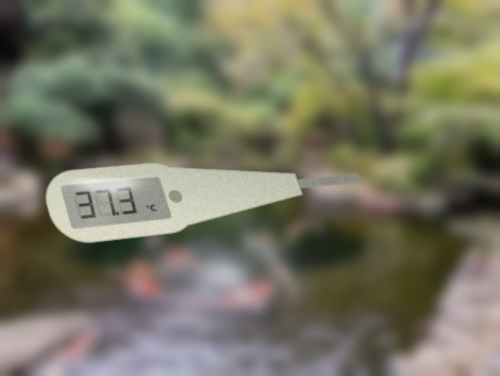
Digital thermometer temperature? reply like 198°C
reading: 37.3°C
